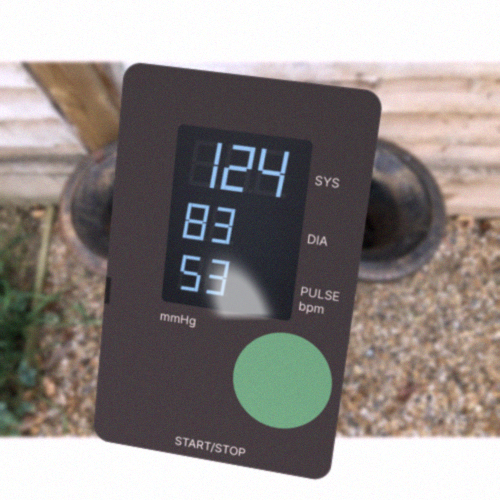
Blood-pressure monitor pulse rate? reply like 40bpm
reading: 53bpm
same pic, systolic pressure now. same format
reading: 124mmHg
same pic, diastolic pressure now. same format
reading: 83mmHg
